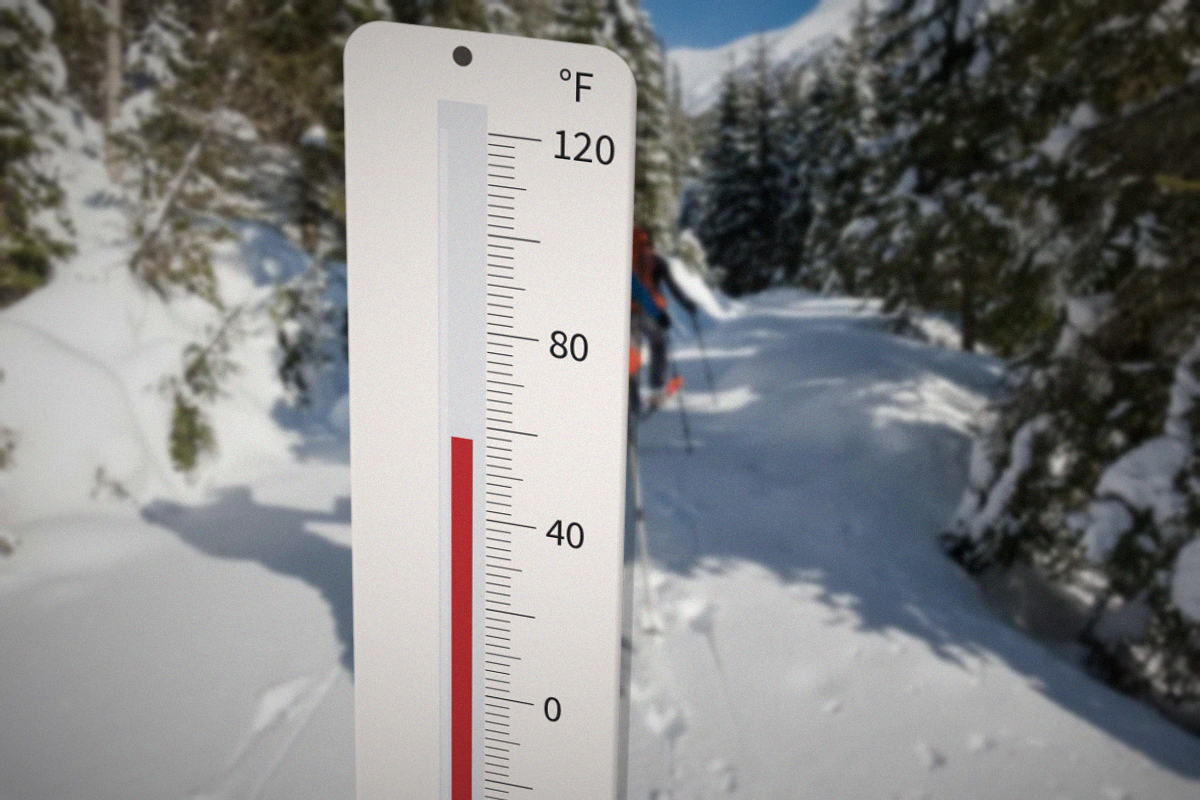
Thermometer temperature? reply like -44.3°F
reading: 57°F
